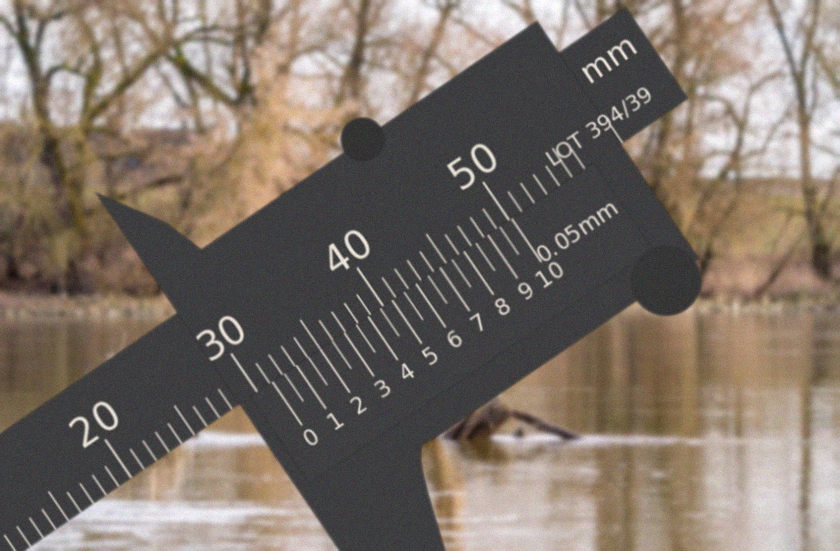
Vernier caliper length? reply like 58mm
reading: 31.2mm
